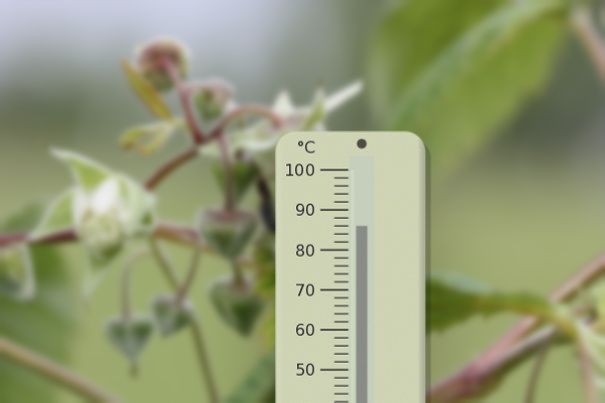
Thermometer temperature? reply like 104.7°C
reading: 86°C
